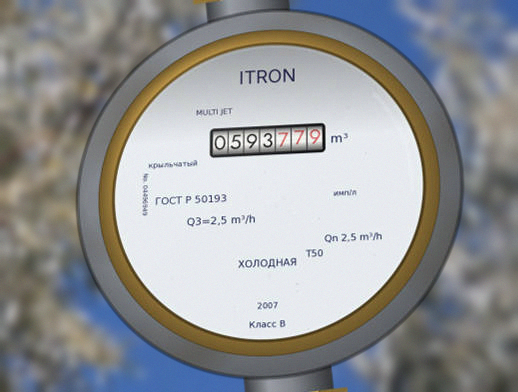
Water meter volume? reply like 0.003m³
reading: 593.779m³
